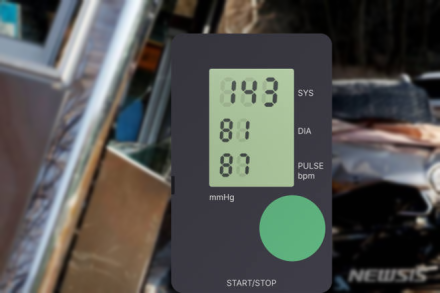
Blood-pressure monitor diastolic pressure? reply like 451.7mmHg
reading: 81mmHg
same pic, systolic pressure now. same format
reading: 143mmHg
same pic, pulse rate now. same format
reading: 87bpm
